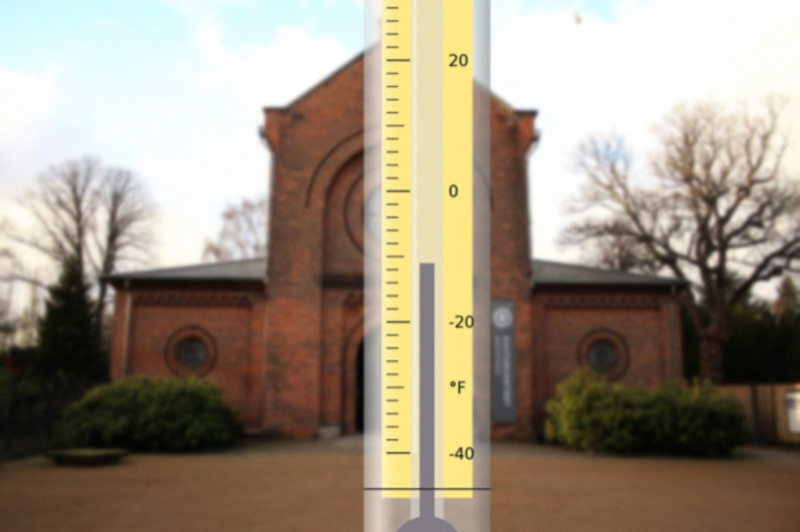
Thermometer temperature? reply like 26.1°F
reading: -11°F
